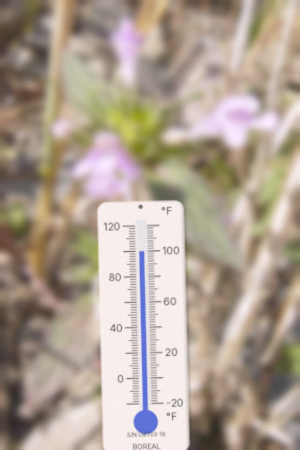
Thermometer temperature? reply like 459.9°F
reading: 100°F
